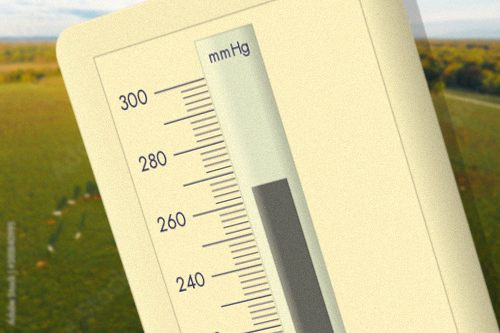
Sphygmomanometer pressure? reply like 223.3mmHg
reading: 264mmHg
